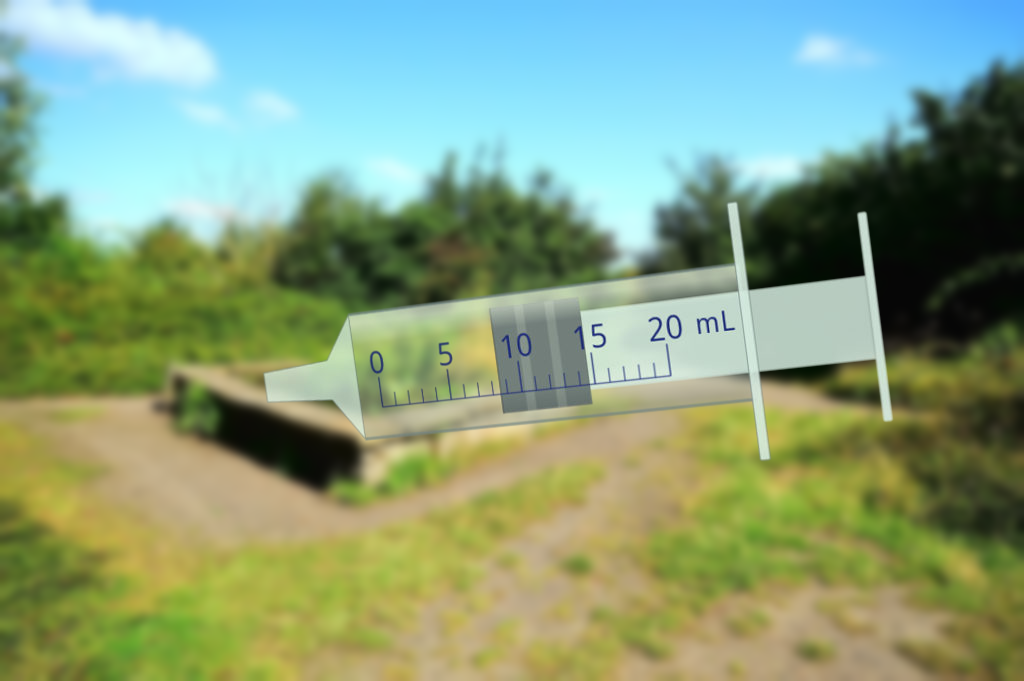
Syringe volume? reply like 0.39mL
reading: 8.5mL
